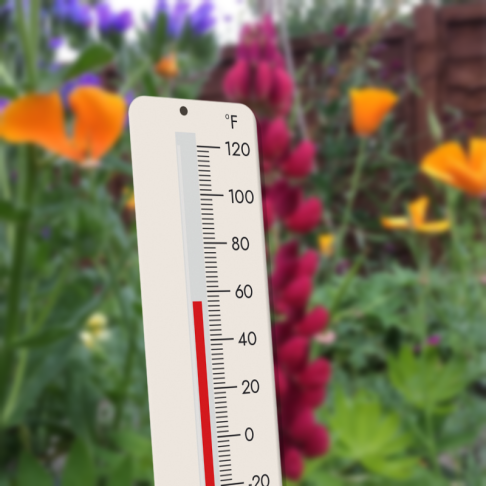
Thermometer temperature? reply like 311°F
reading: 56°F
